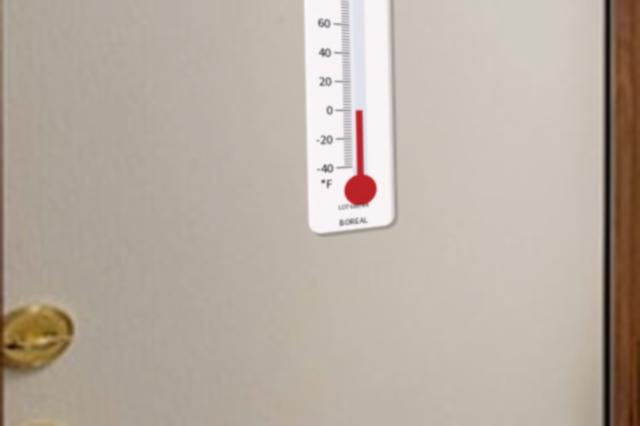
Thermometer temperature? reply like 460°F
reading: 0°F
